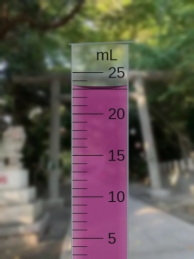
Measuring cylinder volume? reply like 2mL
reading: 23mL
